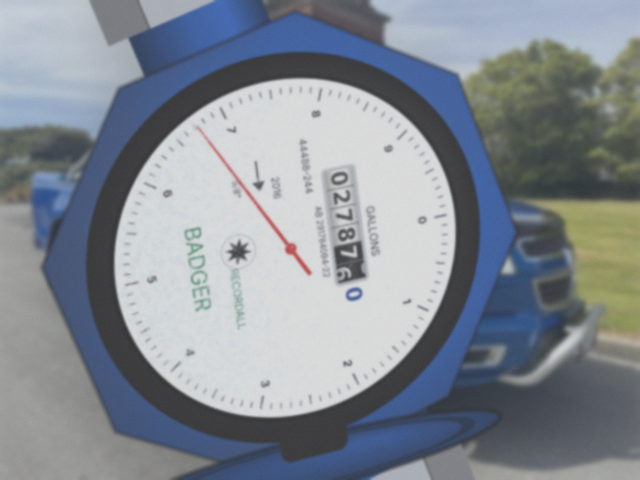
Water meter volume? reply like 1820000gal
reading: 278756.7gal
